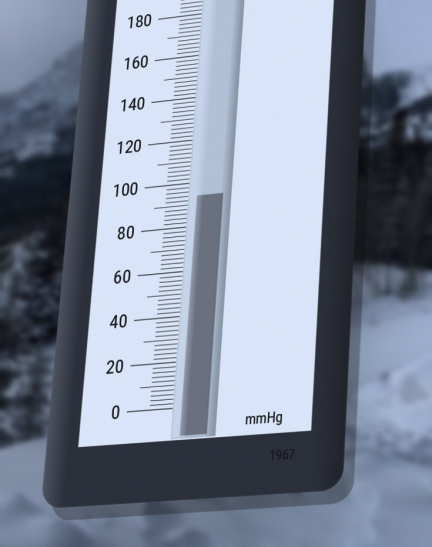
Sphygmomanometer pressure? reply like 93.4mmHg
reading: 94mmHg
